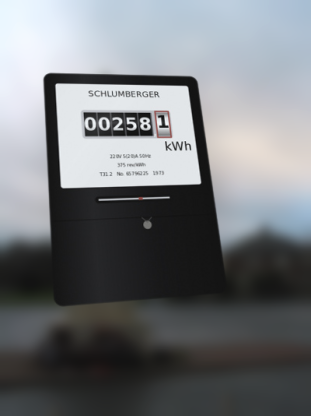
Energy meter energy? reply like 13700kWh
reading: 258.1kWh
